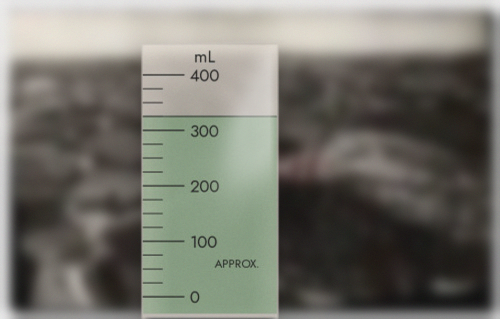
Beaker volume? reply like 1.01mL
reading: 325mL
